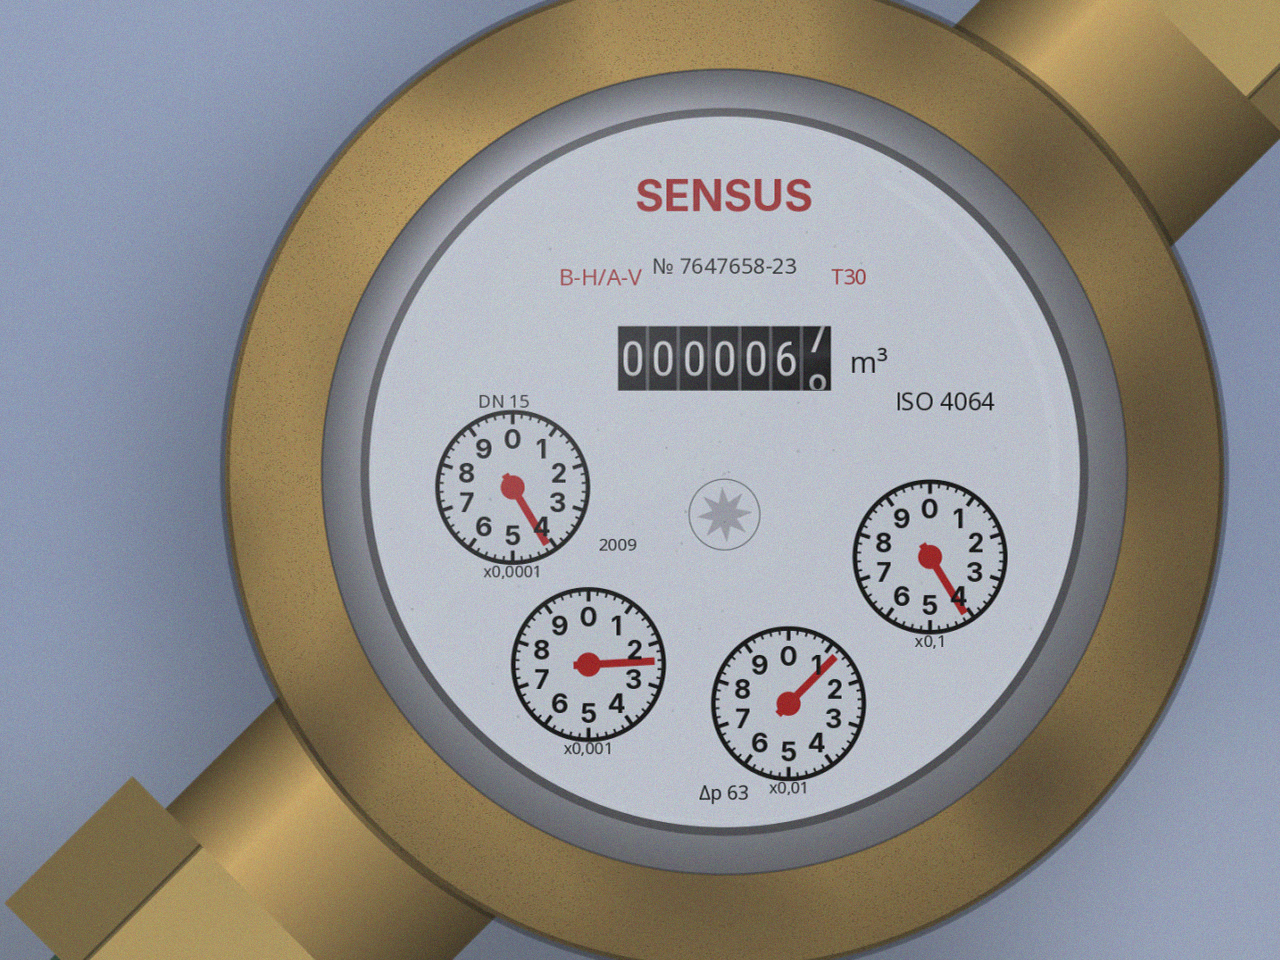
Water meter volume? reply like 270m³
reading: 67.4124m³
